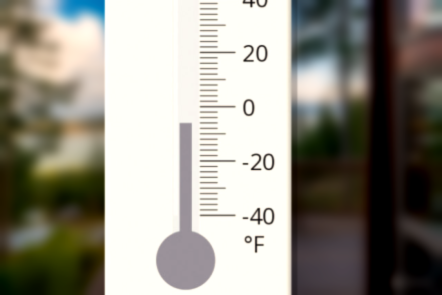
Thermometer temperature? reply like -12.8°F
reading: -6°F
